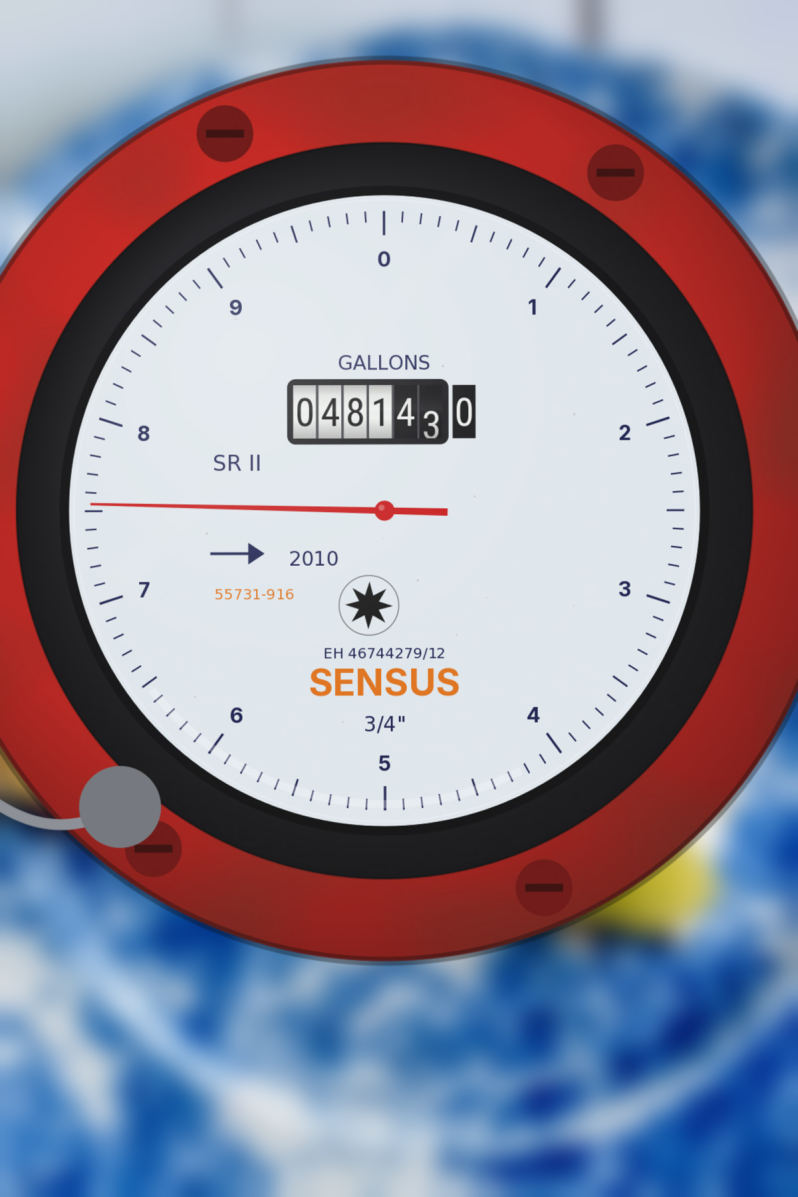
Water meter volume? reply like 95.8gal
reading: 481427.5gal
